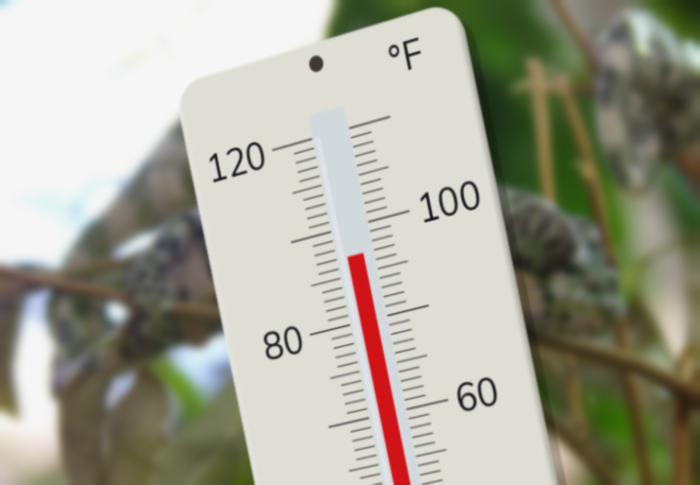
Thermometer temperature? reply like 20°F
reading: 94°F
